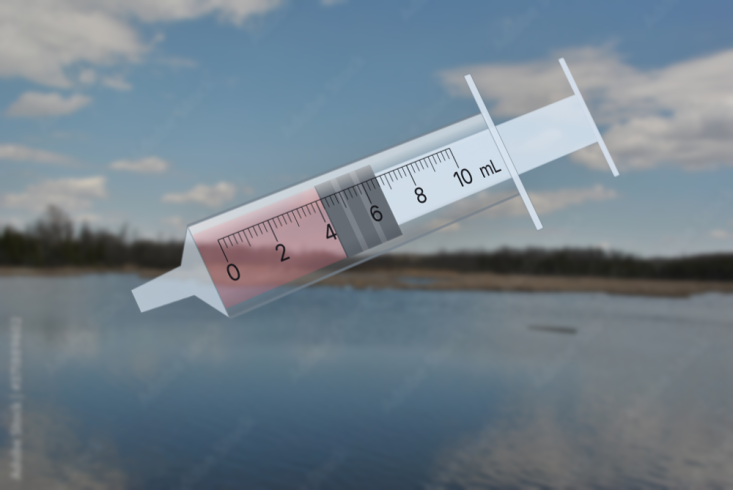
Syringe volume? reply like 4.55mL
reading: 4.2mL
